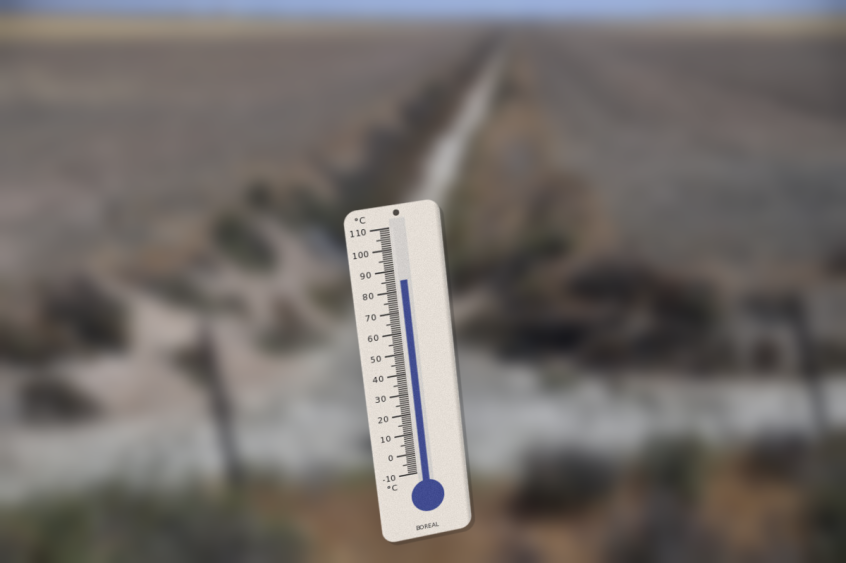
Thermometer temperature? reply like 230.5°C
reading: 85°C
